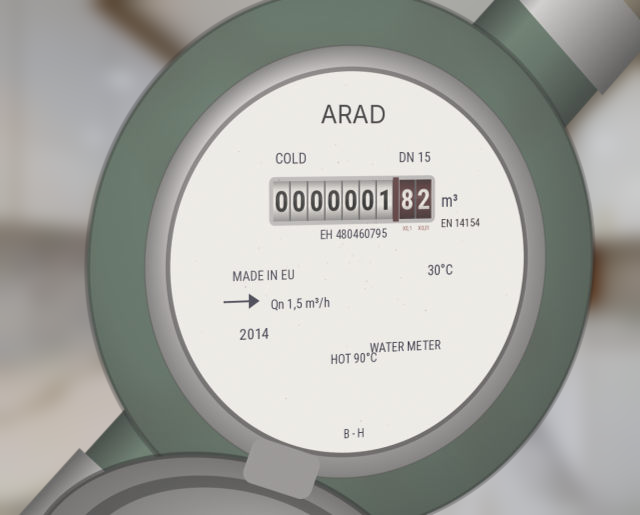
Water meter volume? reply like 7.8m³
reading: 1.82m³
